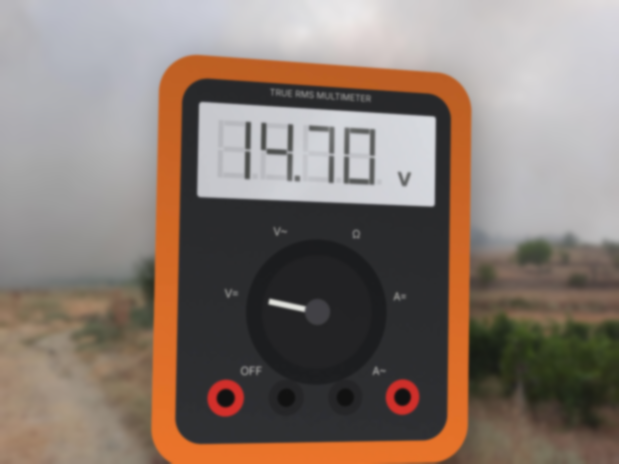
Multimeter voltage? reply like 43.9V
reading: 14.70V
